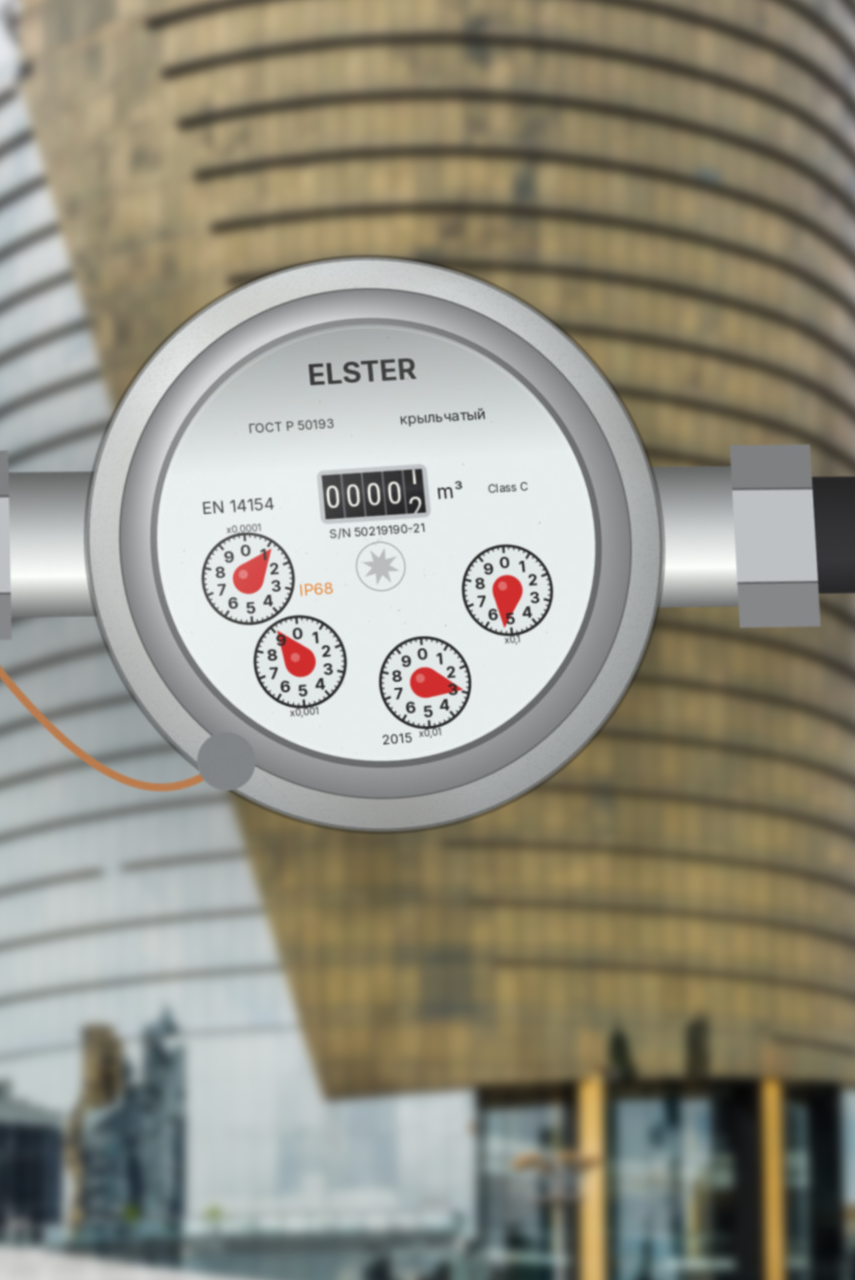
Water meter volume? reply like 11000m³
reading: 1.5291m³
